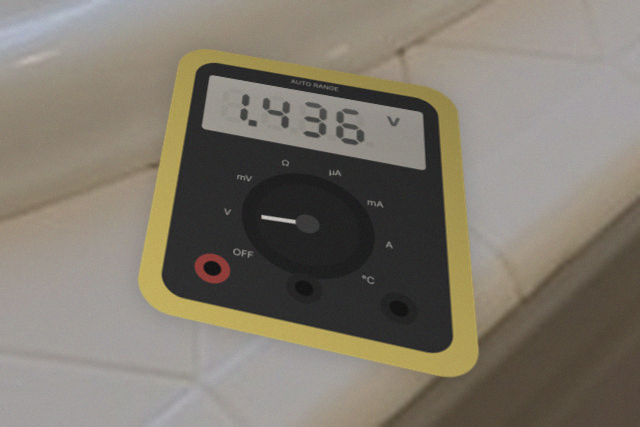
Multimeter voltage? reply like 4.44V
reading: 1.436V
